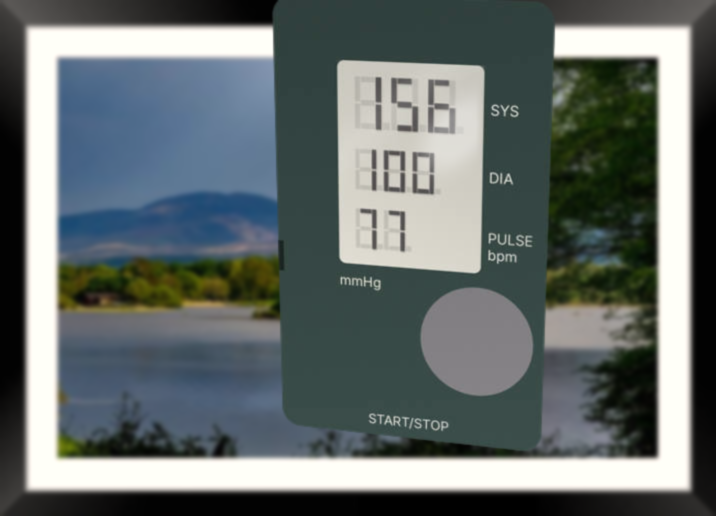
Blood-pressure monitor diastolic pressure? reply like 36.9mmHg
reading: 100mmHg
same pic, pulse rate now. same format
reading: 77bpm
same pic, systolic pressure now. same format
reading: 156mmHg
